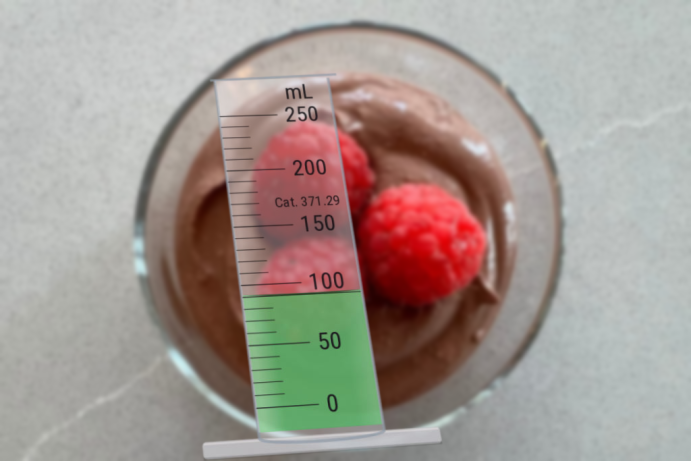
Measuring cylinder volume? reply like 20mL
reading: 90mL
